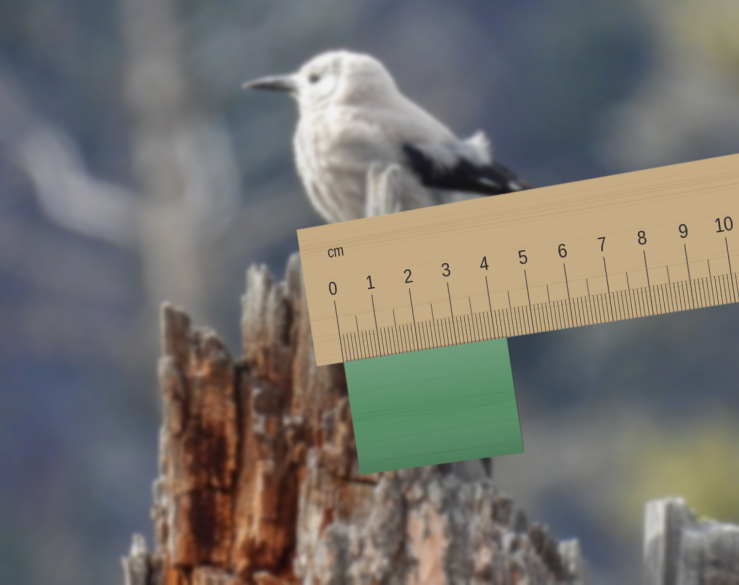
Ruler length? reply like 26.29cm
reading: 4.3cm
